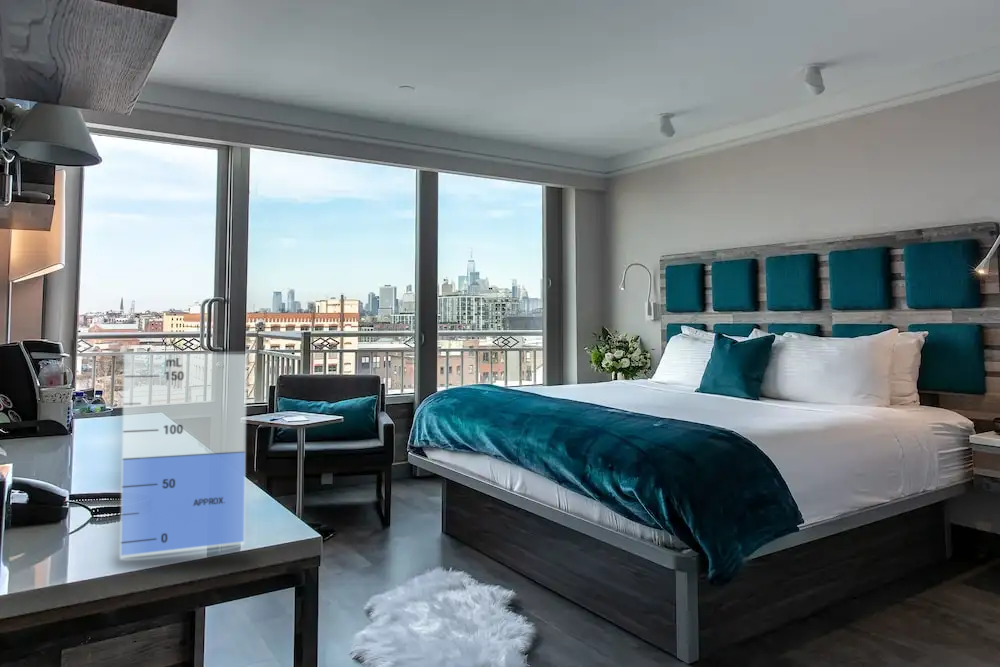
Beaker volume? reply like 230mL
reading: 75mL
